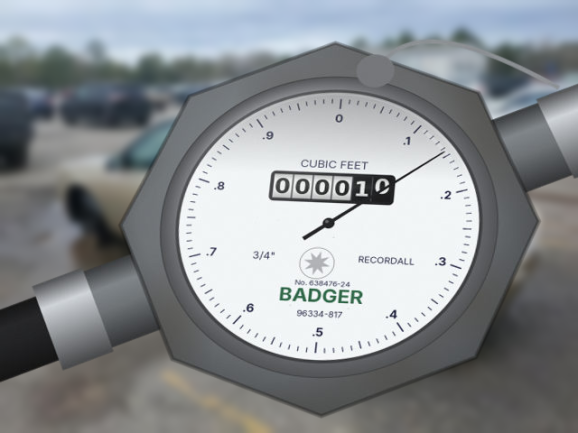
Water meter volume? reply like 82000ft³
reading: 10.14ft³
